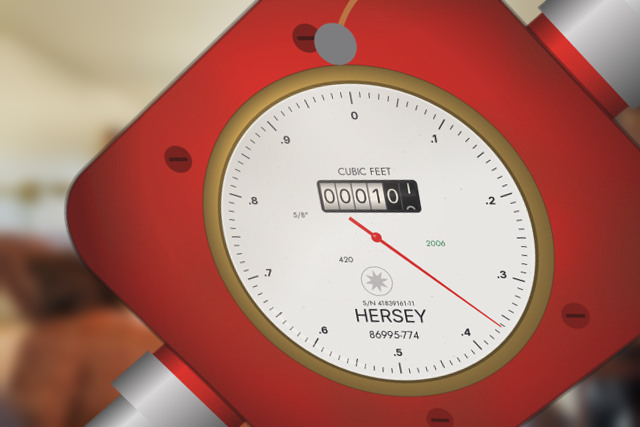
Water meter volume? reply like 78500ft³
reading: 101.36ft³
